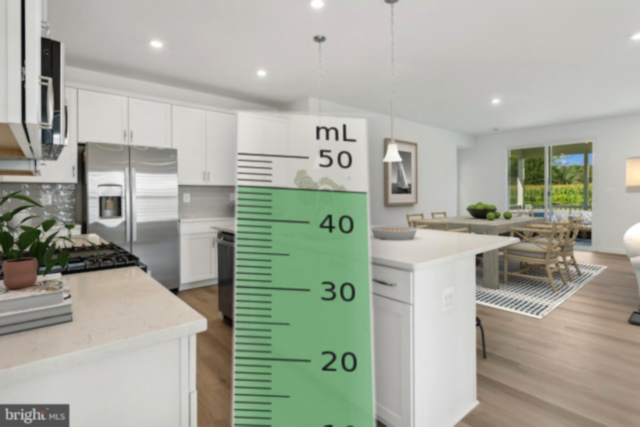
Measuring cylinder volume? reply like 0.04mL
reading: 45mL
